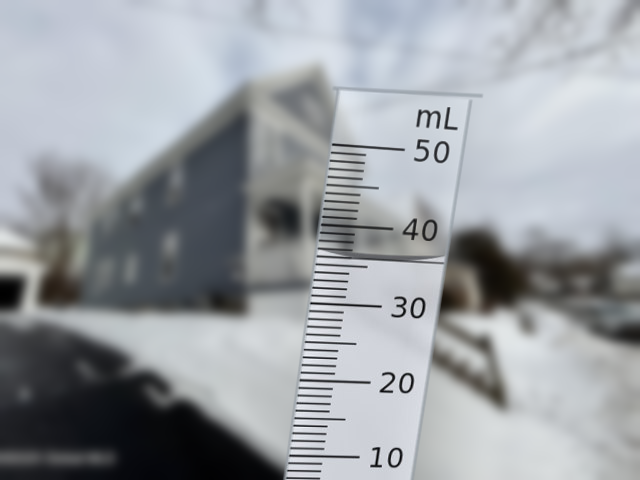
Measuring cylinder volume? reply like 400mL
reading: 36mL
